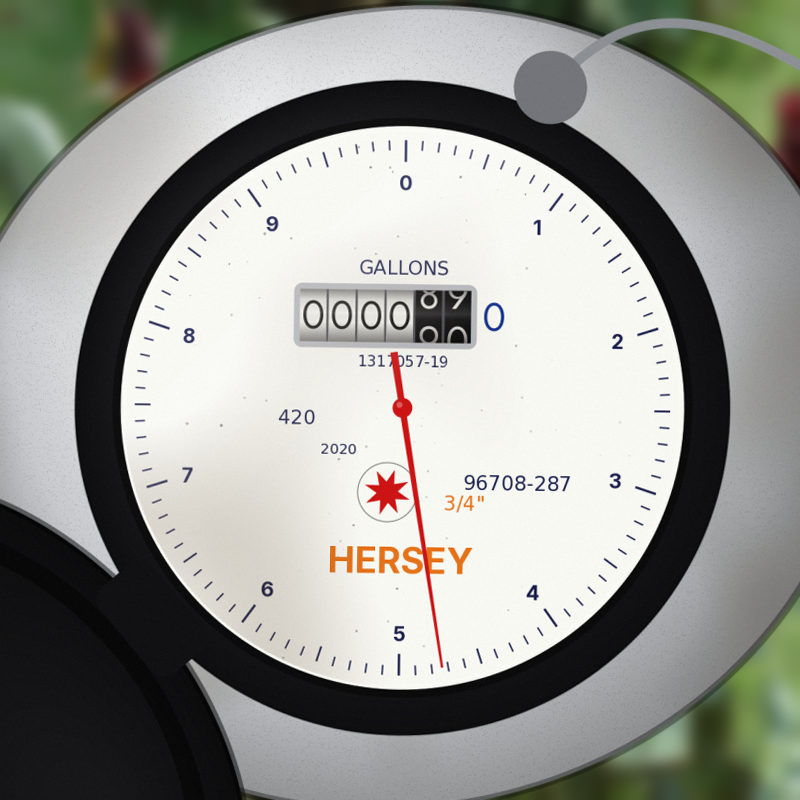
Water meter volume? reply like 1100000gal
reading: 894.7gal
